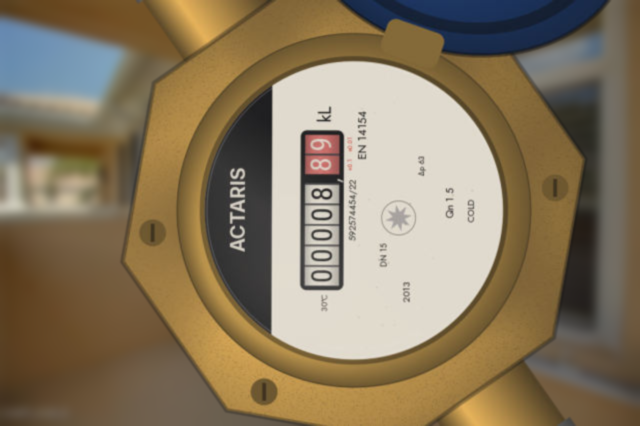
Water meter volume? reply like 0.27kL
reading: 8.89kL
